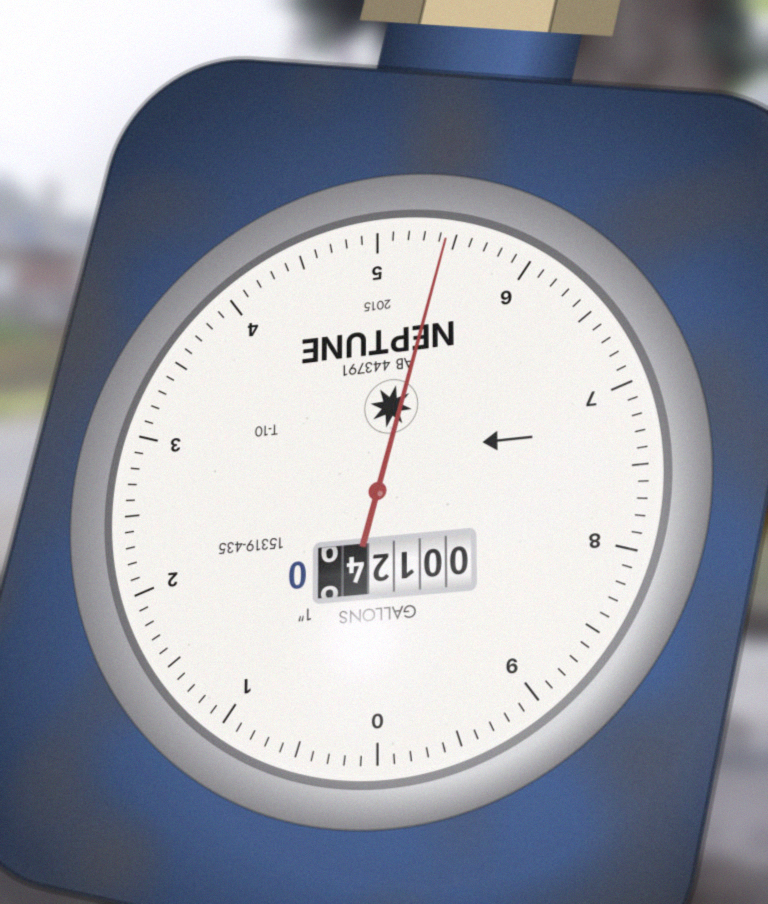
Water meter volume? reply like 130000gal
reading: 12485.4gal
